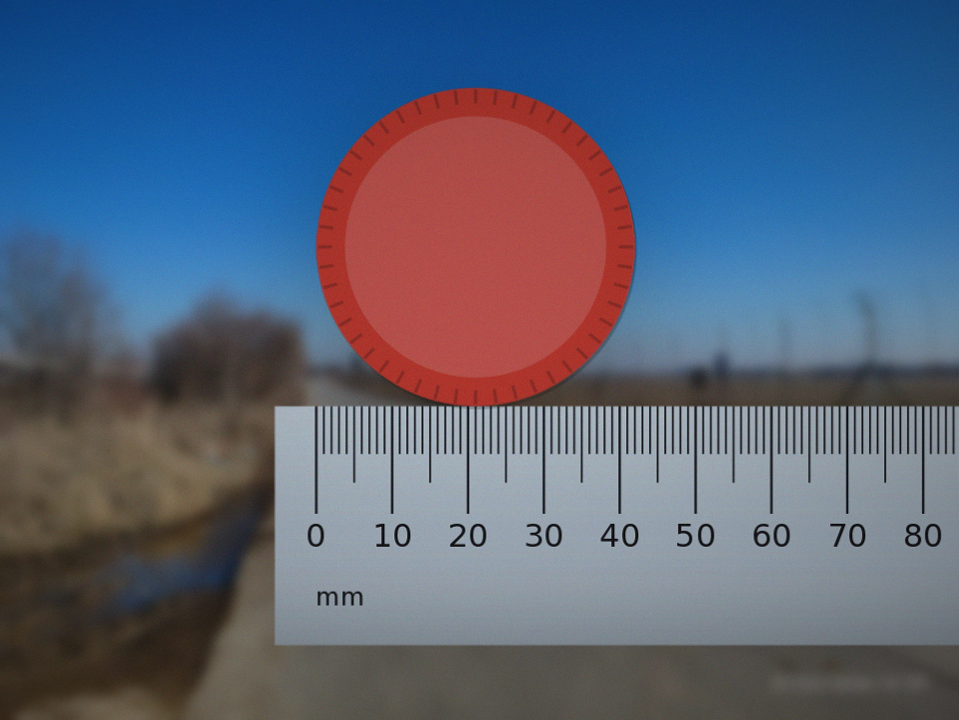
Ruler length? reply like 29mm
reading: 42mm
